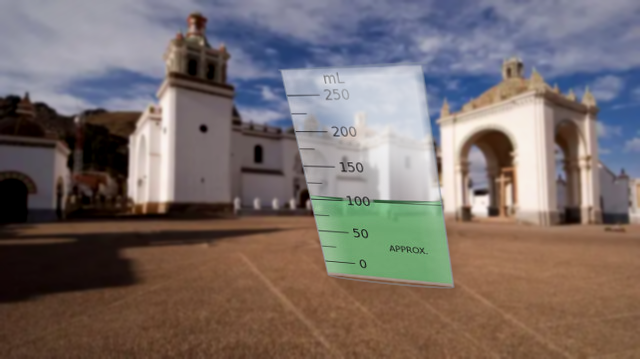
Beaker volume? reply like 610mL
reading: 100mL
